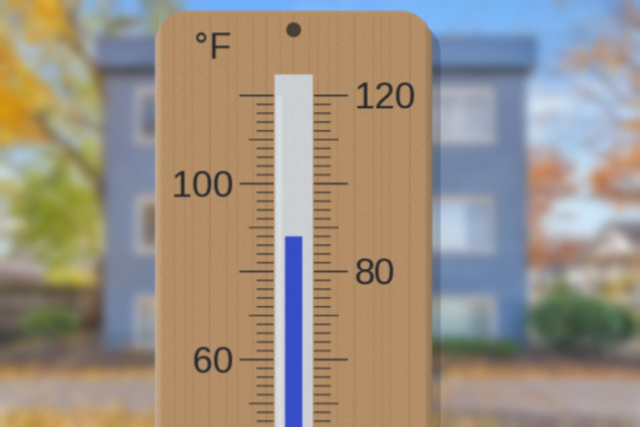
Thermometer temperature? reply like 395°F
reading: 88°F
